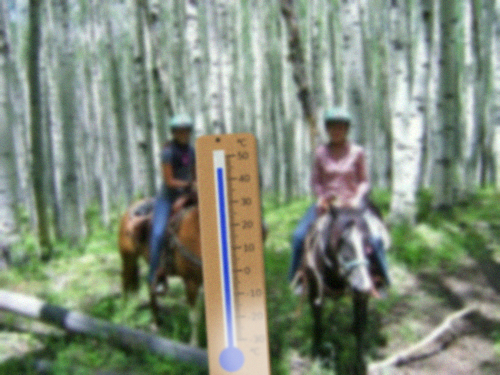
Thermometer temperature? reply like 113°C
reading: 45°C
